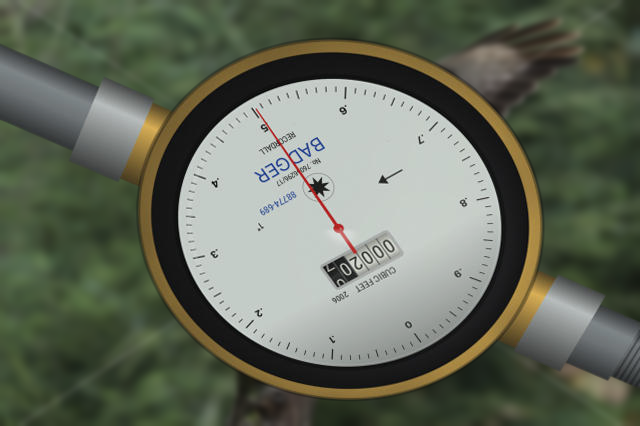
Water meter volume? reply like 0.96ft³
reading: 206.50ft³
